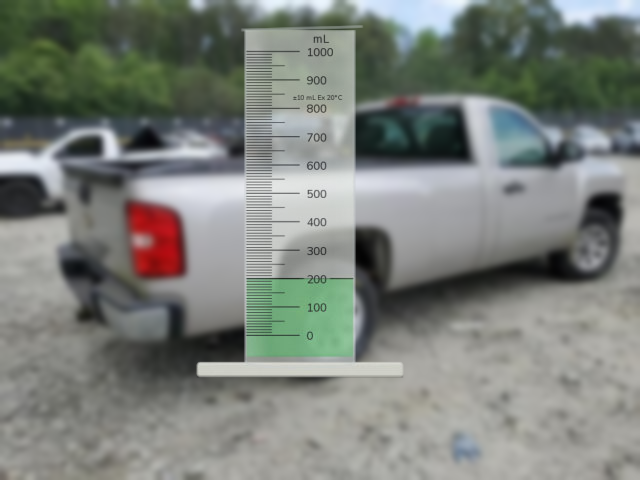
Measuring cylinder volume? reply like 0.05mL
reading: 200mL
